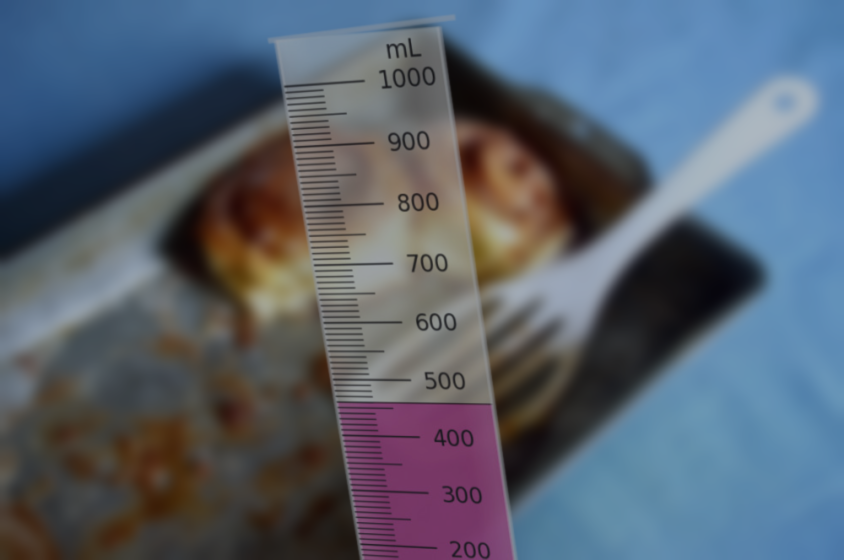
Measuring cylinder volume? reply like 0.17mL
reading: 460mL
